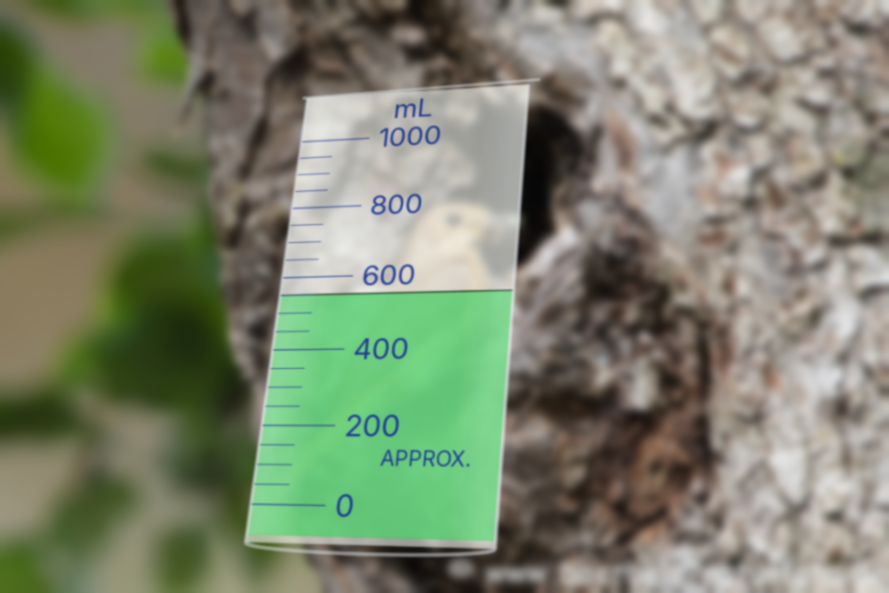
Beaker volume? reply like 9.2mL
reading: 550mL
